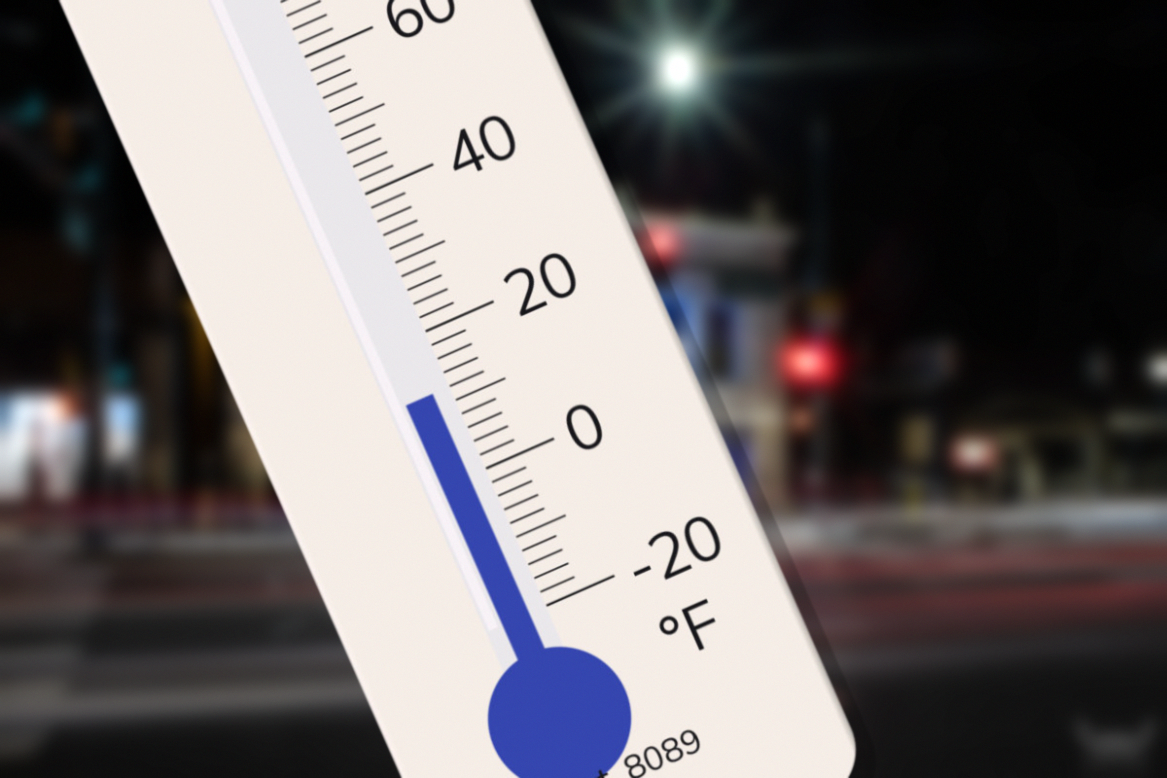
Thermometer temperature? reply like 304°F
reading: 12°F
